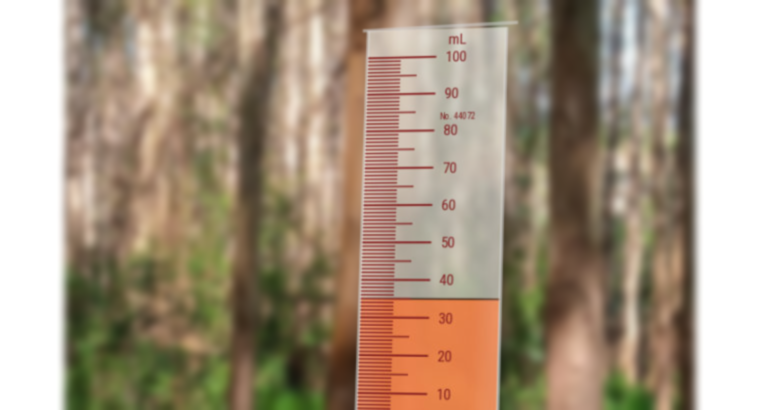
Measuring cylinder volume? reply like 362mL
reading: 35mL
